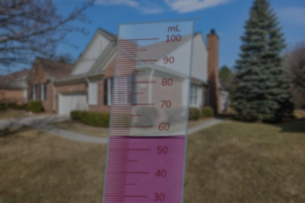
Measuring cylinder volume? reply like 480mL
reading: 55mL
